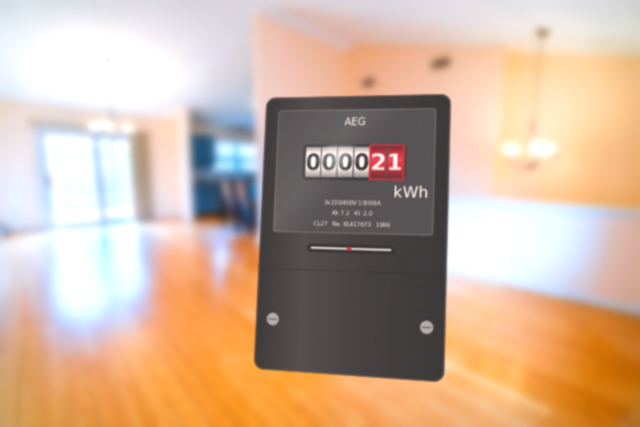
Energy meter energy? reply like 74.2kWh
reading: 0.21kWh
